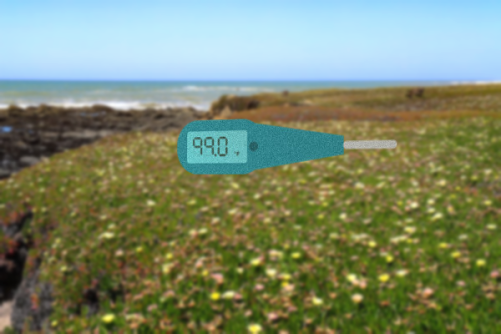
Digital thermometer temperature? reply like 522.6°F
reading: 99.0°F
